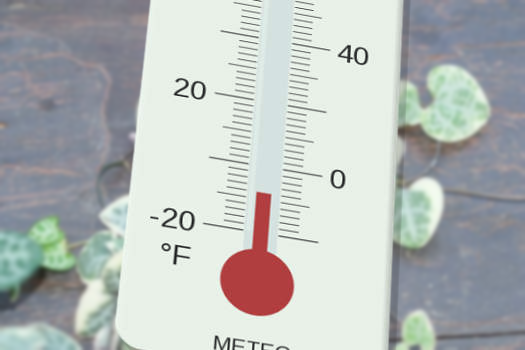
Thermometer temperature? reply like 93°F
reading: -8°F
